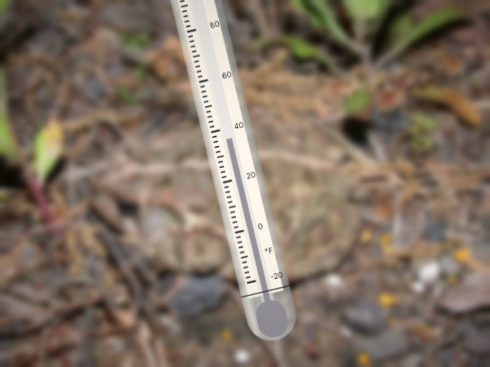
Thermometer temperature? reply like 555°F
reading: 36°F
